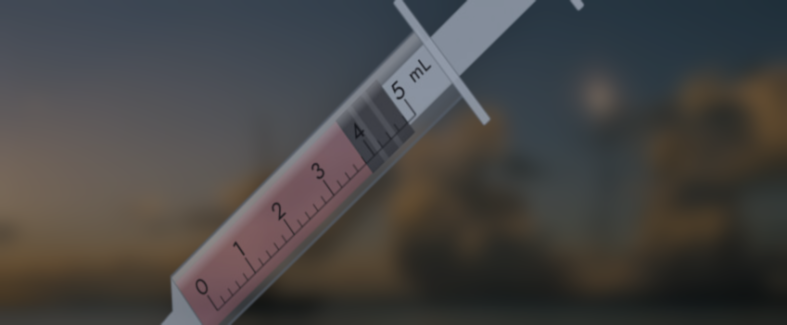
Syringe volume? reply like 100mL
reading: 3.8mL
